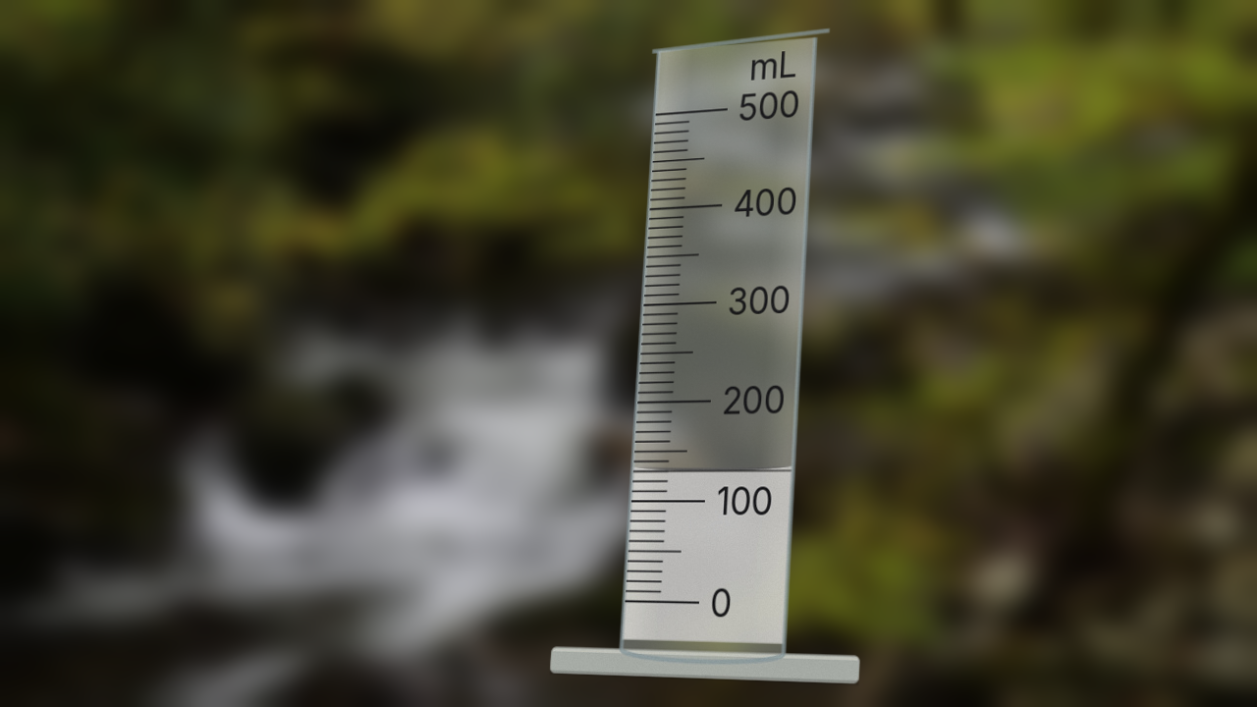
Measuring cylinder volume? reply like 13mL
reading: 130mL
